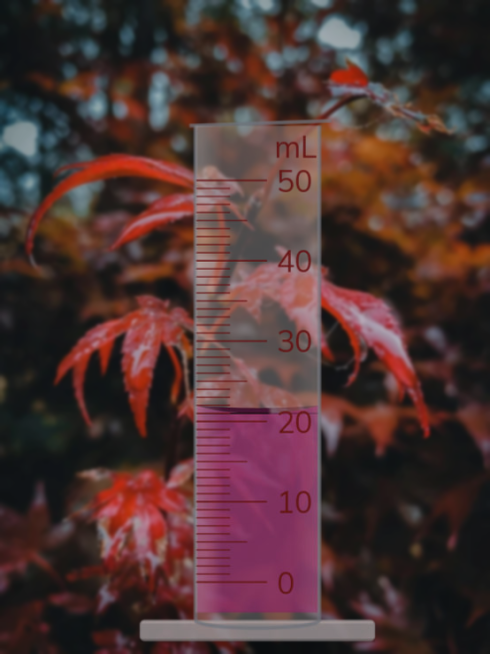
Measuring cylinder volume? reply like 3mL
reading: 21mL
